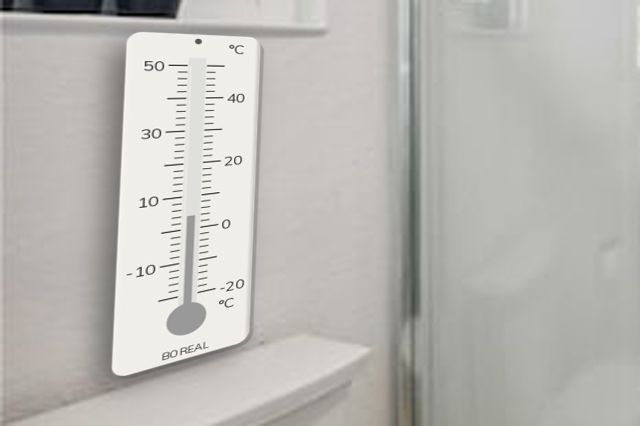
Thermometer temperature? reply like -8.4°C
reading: 4°C
